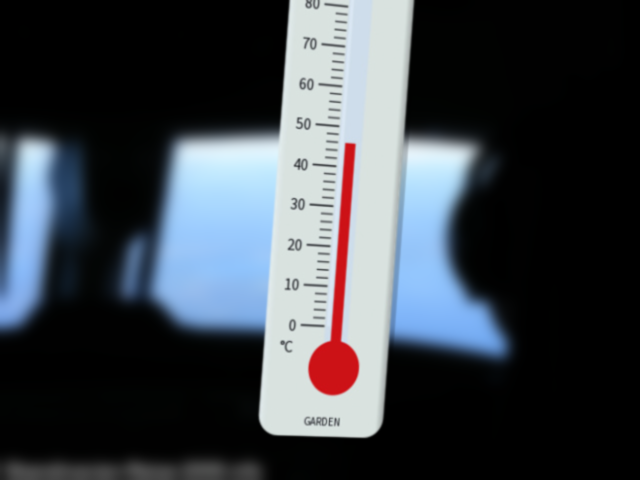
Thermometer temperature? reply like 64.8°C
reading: 46°C
